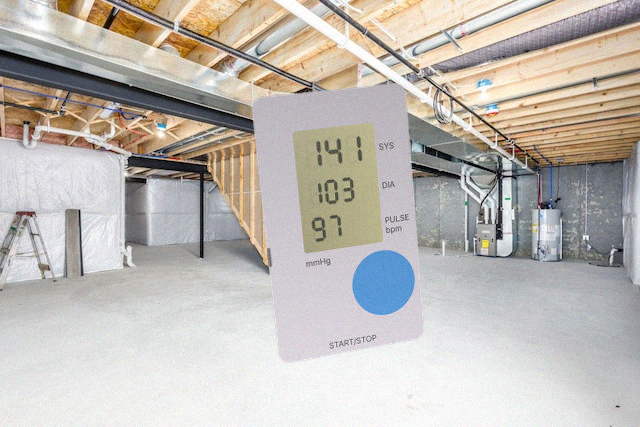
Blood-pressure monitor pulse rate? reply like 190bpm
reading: 97bpm
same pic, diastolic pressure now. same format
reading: 103mmHg
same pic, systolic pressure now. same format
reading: 141mmHg
